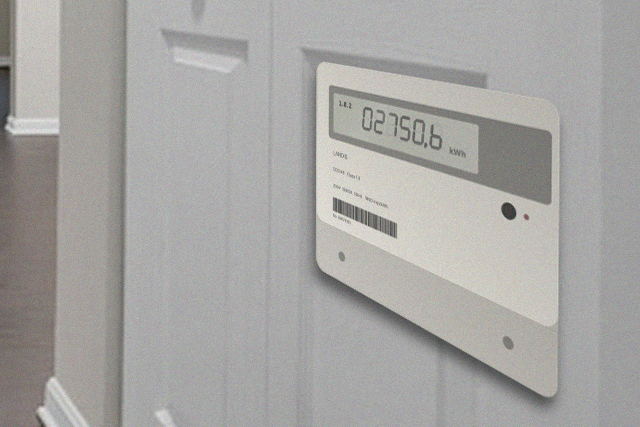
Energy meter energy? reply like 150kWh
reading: 2750.6kWh
